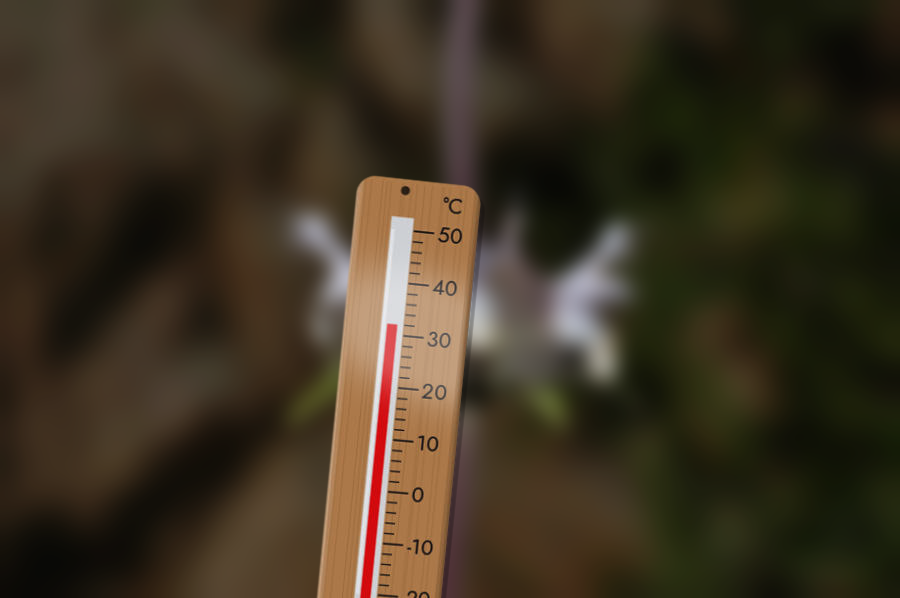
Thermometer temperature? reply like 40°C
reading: 32°C
